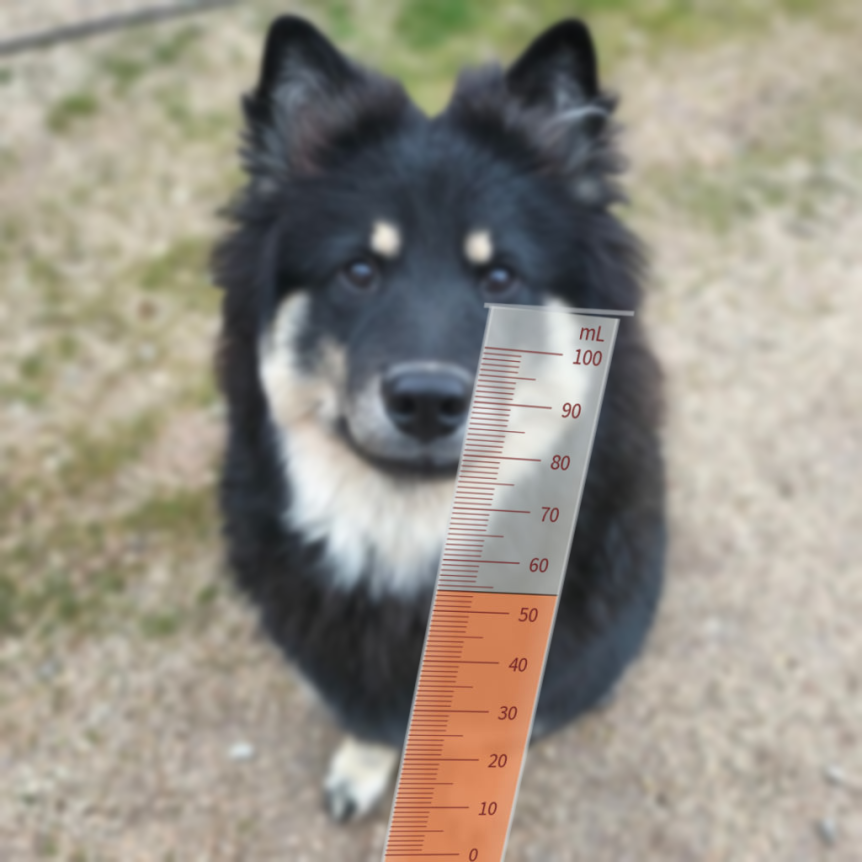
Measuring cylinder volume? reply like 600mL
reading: 54mL
